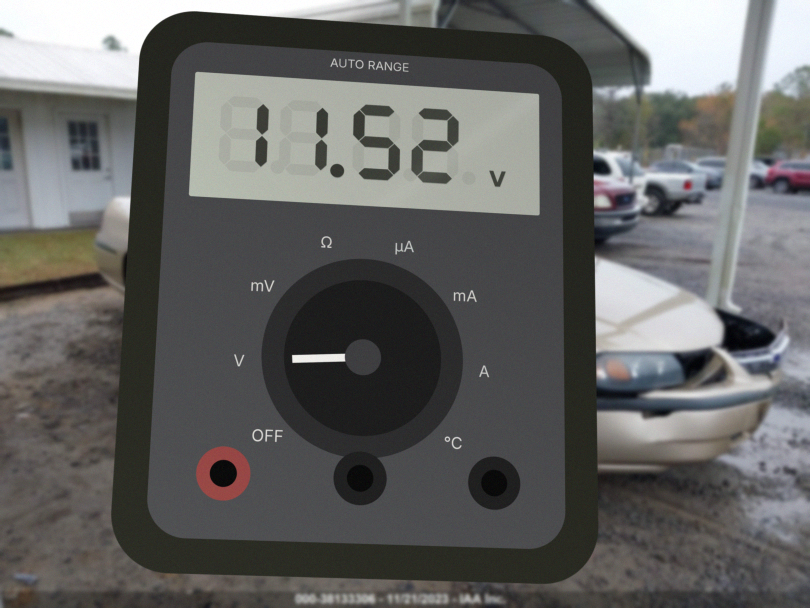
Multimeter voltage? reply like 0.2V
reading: 11.52V
